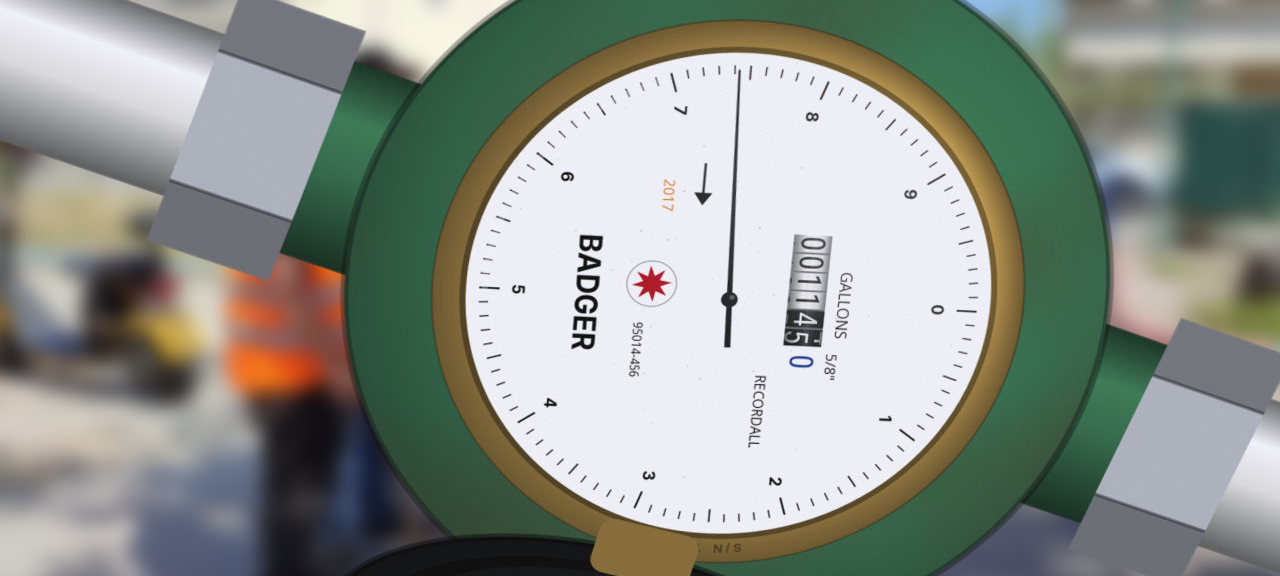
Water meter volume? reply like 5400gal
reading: 11447.4gal
